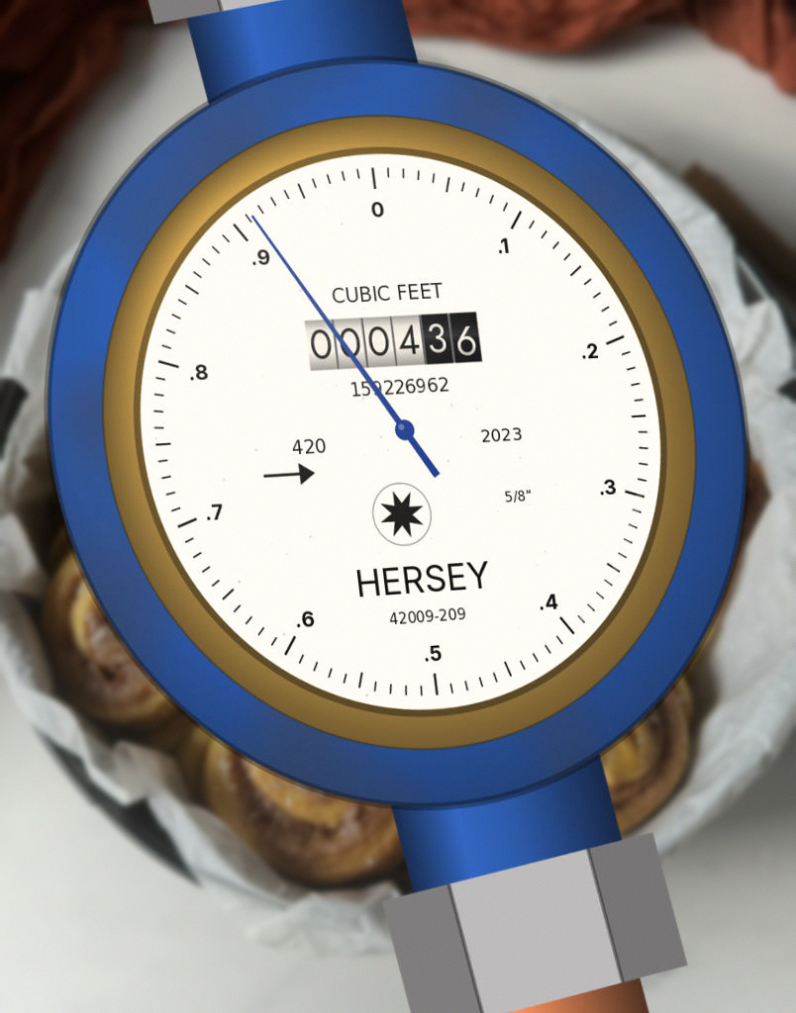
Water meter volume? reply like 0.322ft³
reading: 435.91ft³
